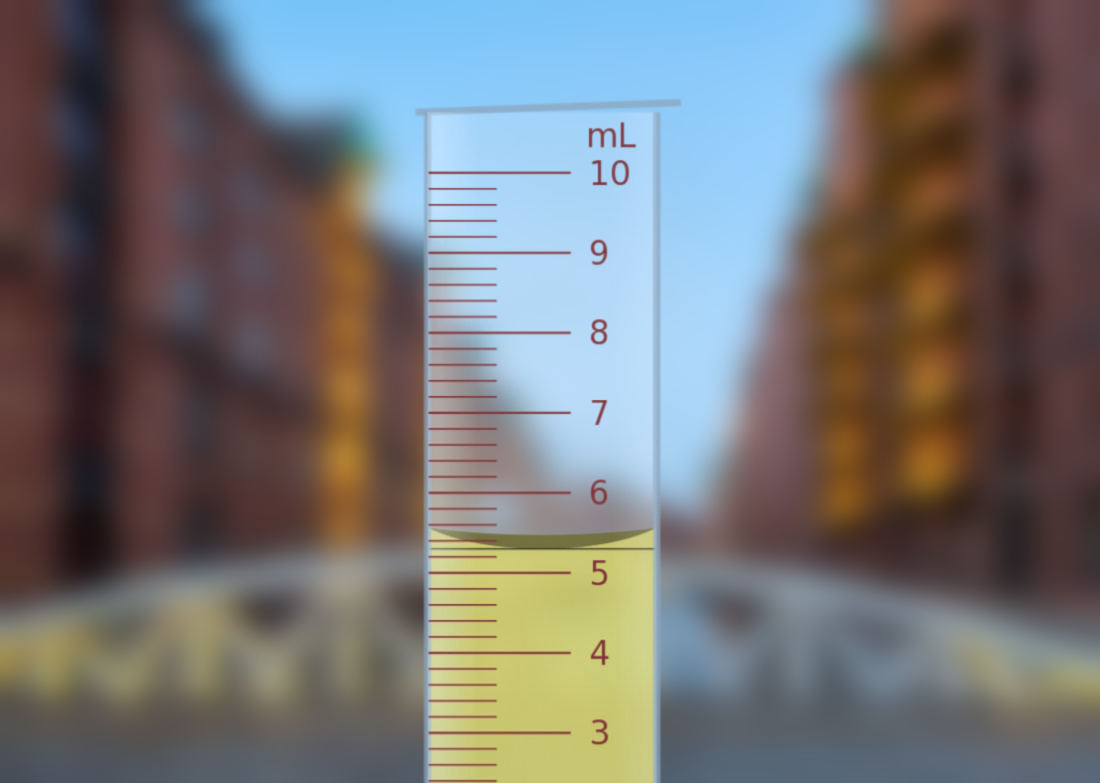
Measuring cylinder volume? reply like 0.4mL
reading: 5.3mL
